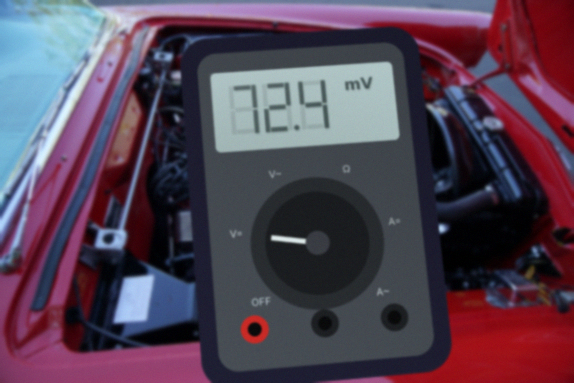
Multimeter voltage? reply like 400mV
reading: 72.4mV
